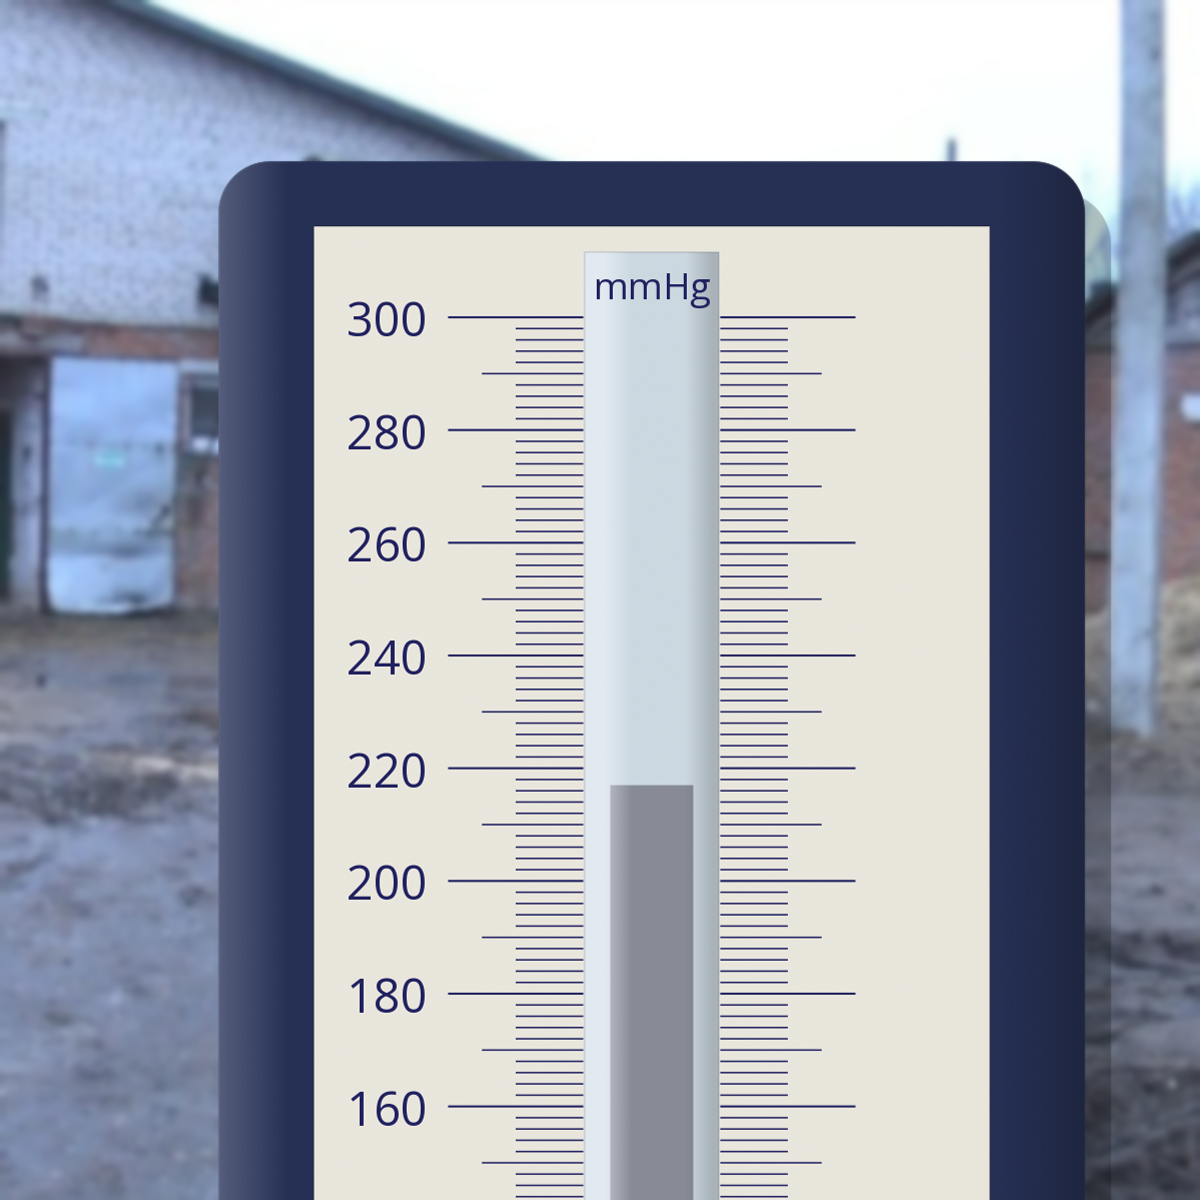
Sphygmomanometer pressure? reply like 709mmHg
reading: 217mmHg
